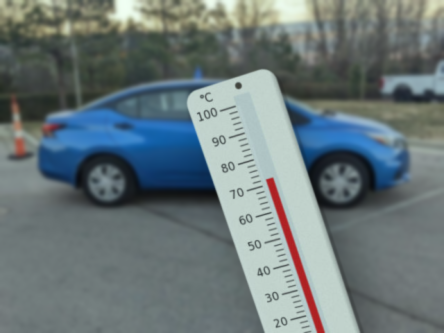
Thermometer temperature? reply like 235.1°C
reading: 72°C
